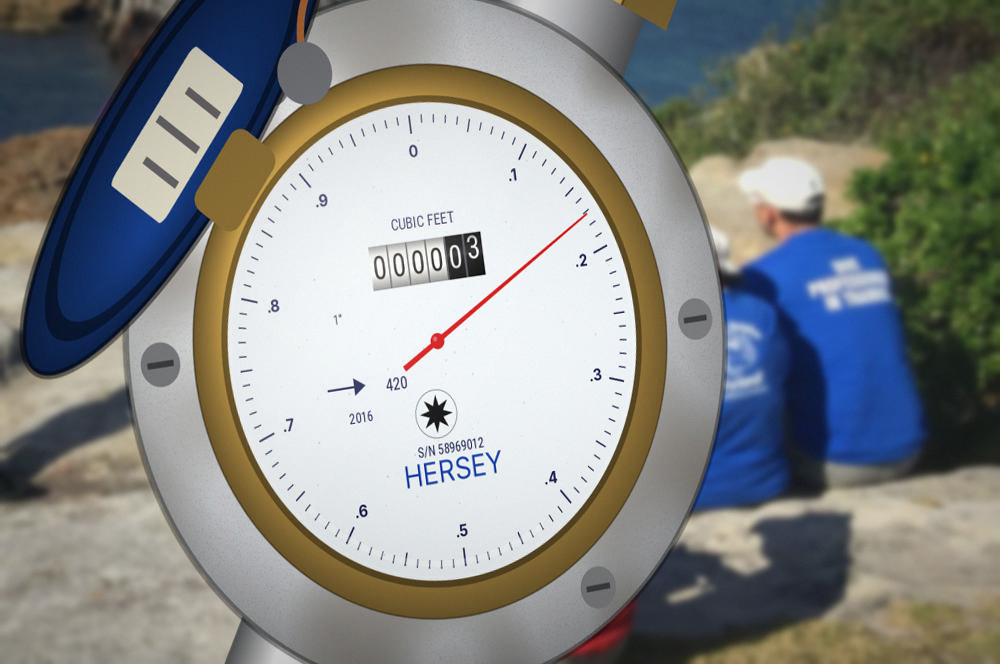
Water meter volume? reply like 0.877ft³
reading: 3.17ft³
